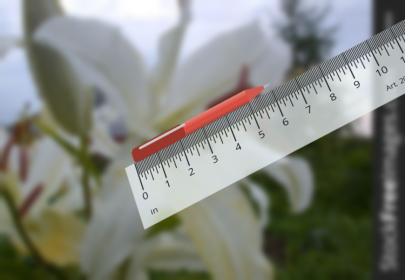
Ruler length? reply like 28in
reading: 6in
